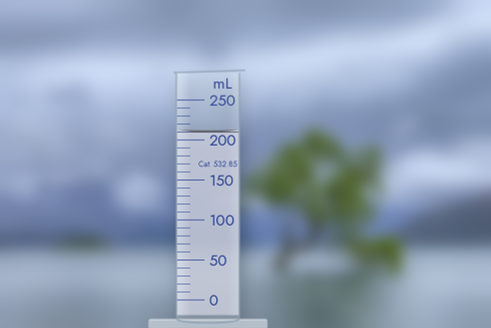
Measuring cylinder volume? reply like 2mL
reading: 210mL
